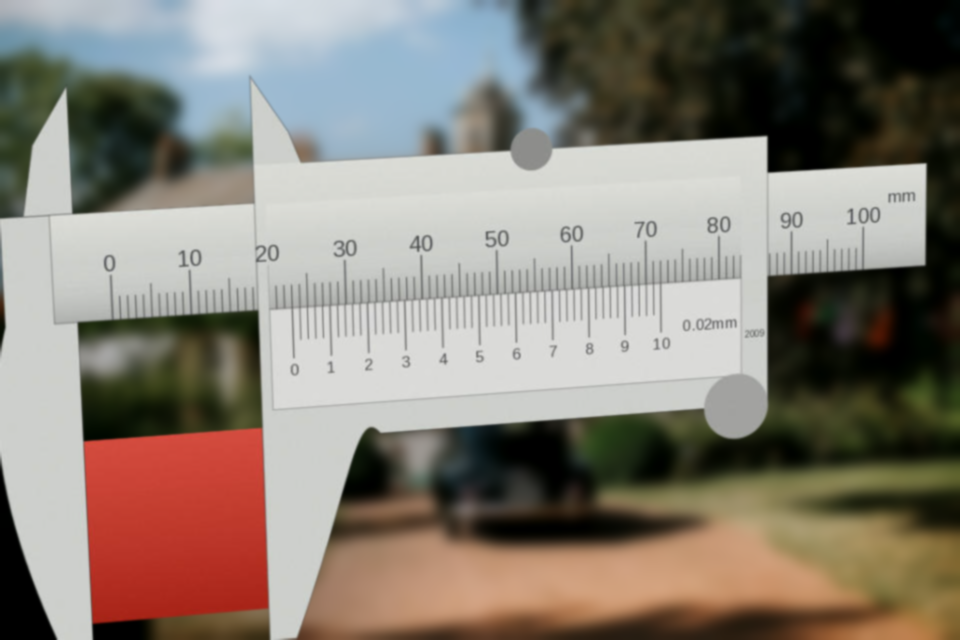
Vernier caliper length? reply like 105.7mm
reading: 23.0mm
